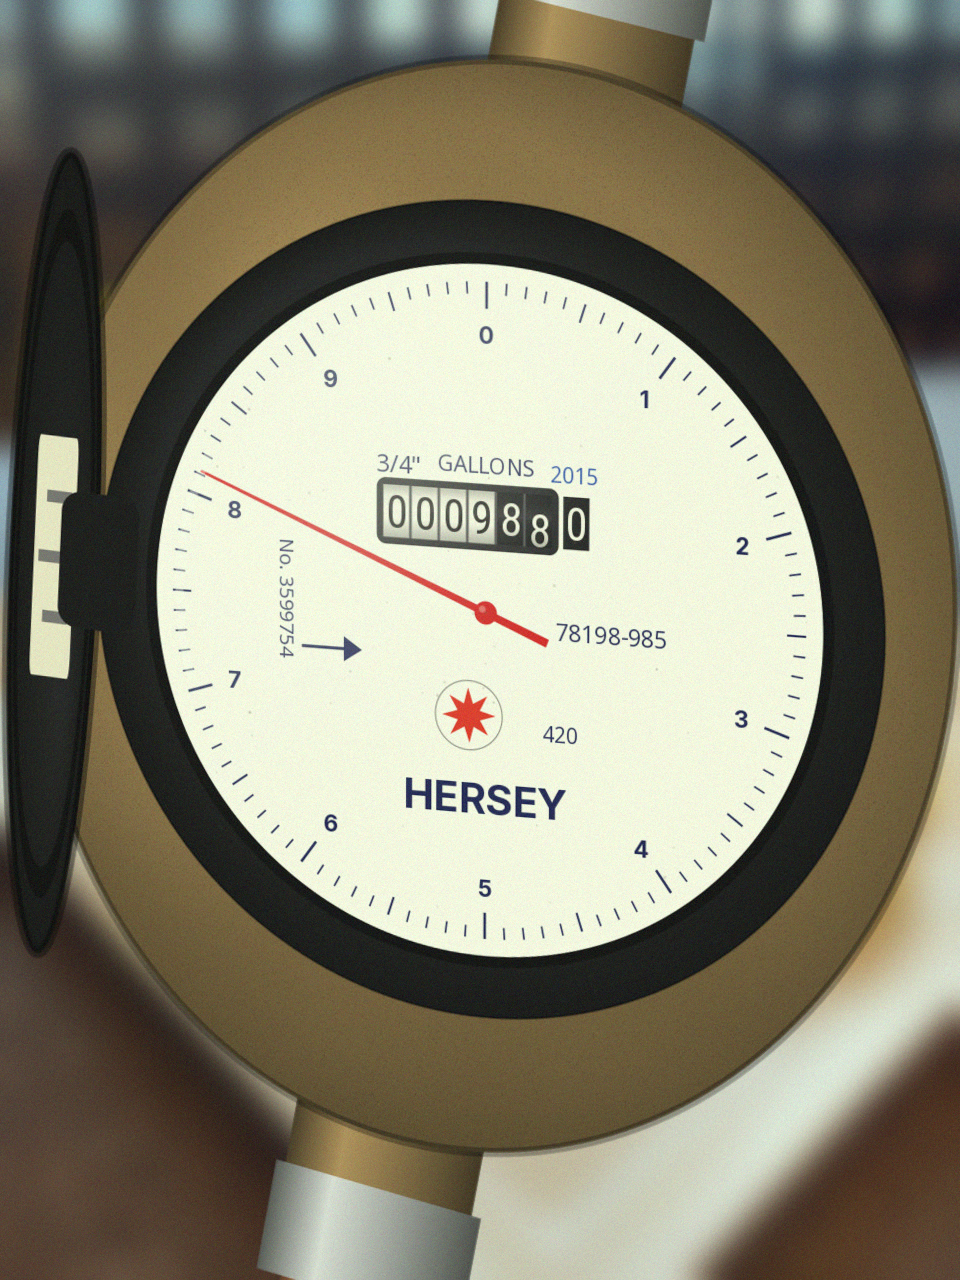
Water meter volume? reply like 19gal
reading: 9878.1gal
